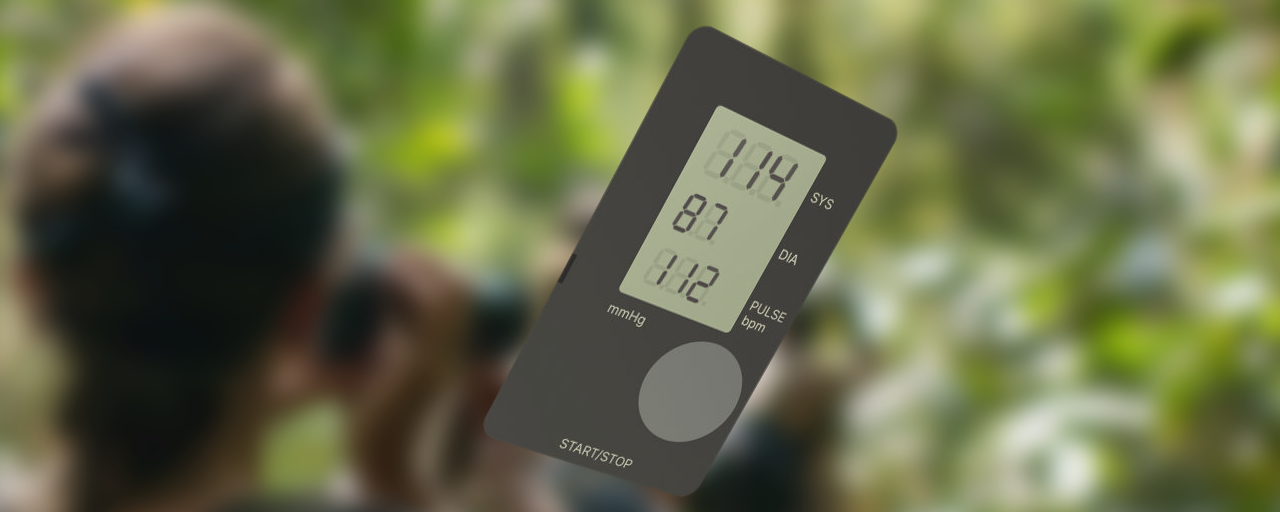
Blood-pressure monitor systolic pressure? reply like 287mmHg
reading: 114mmHg
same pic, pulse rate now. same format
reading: 112bpm
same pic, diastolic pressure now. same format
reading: 87mmHg
